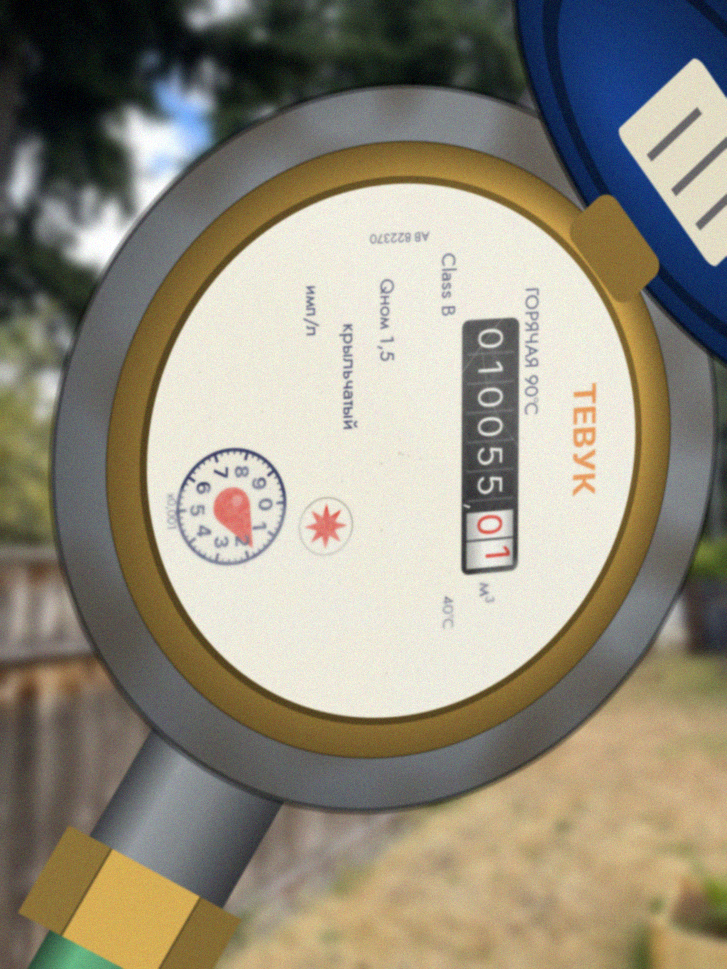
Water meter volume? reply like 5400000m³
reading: 10055.011m³
